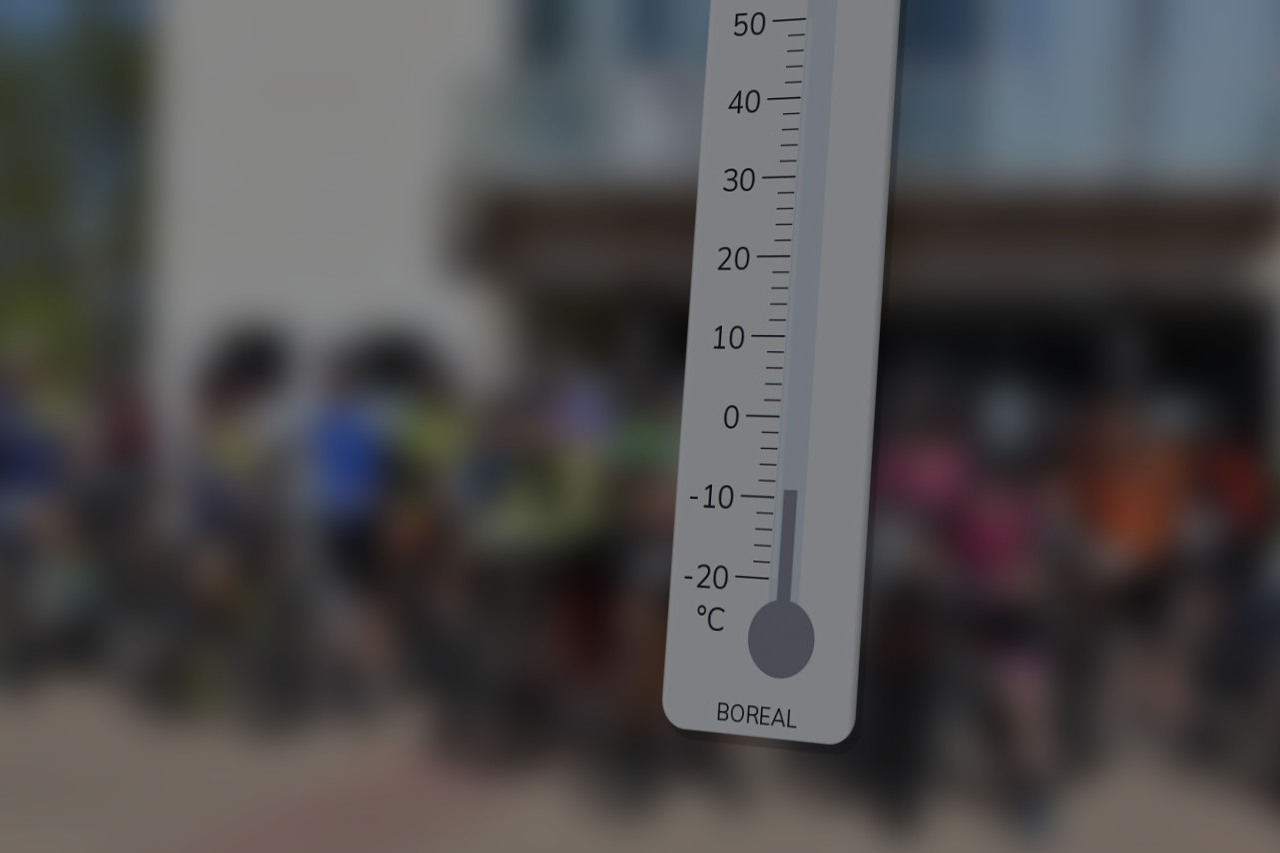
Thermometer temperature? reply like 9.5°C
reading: -9°C
